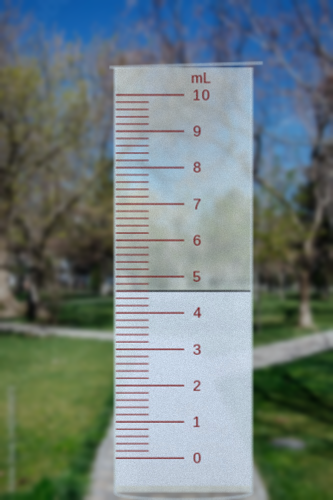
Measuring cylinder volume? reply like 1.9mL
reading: 4.6mL
